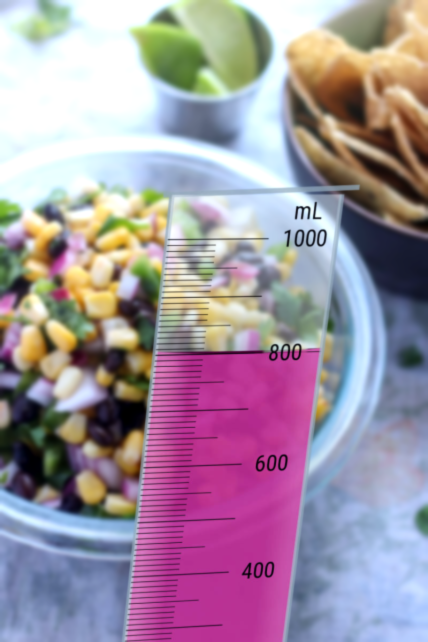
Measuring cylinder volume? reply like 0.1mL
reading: 800mL
